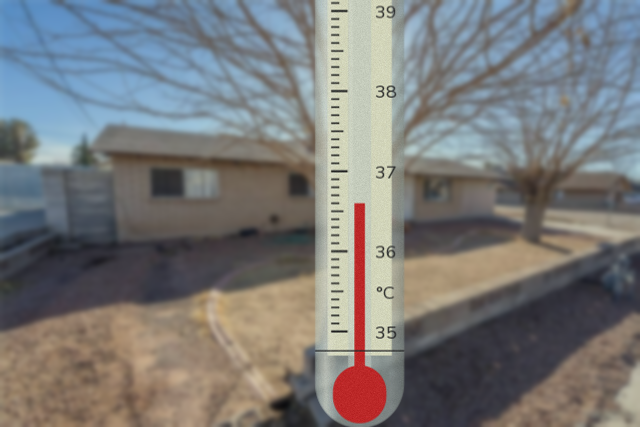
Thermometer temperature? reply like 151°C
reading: 36.6°C
